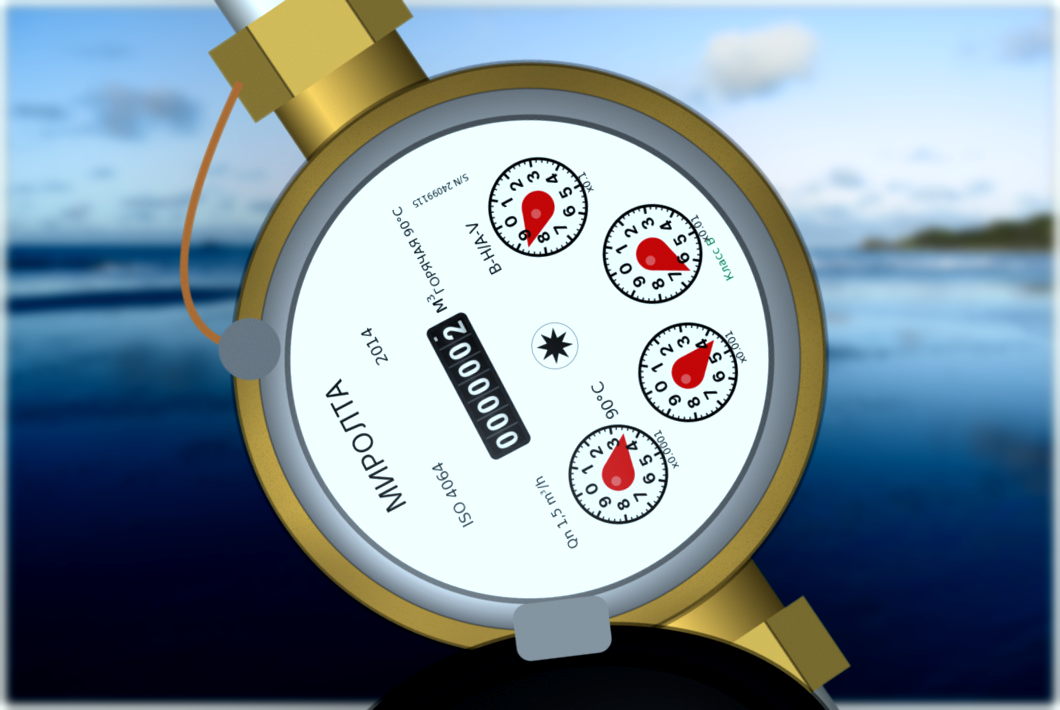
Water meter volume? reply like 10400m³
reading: 1.8643m³
